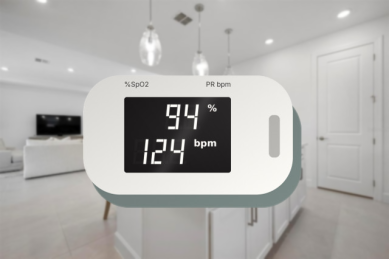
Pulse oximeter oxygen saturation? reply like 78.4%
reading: 94%
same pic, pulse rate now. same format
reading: 124bpm
